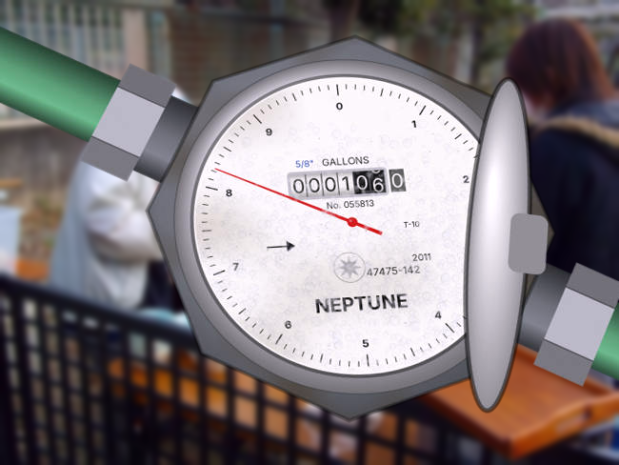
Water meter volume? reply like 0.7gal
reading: 1058.2gal
